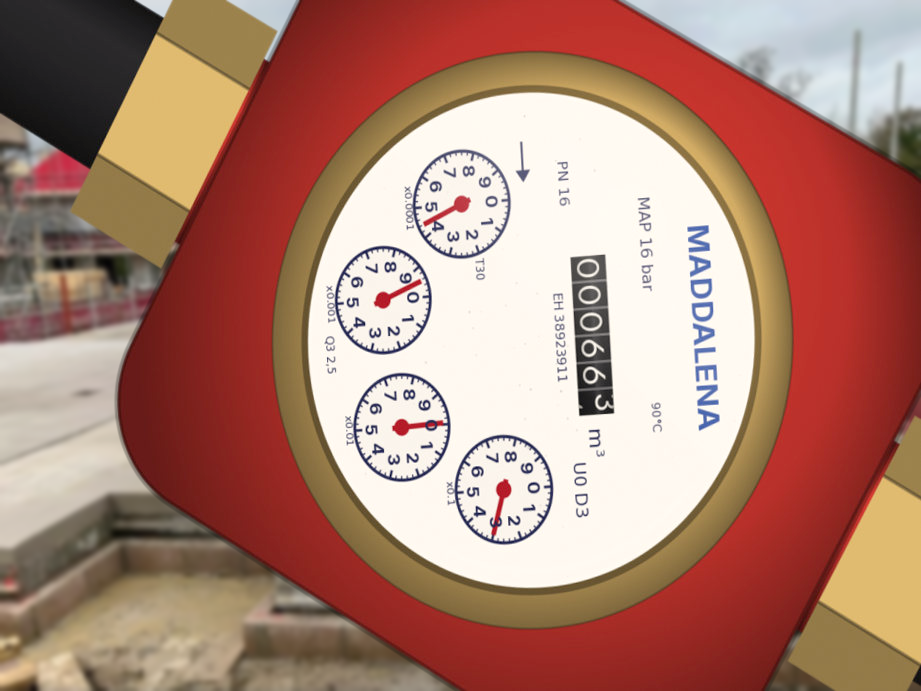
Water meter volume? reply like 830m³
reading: 663.2994m³
